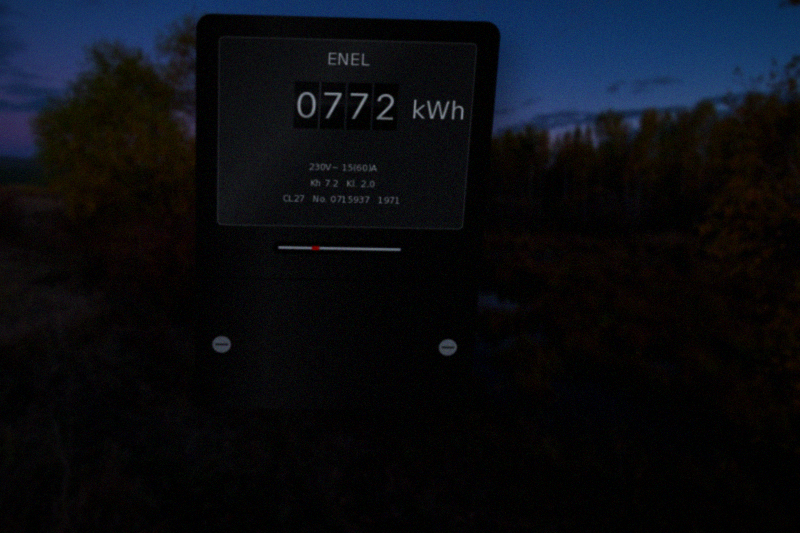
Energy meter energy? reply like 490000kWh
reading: 772kWh
